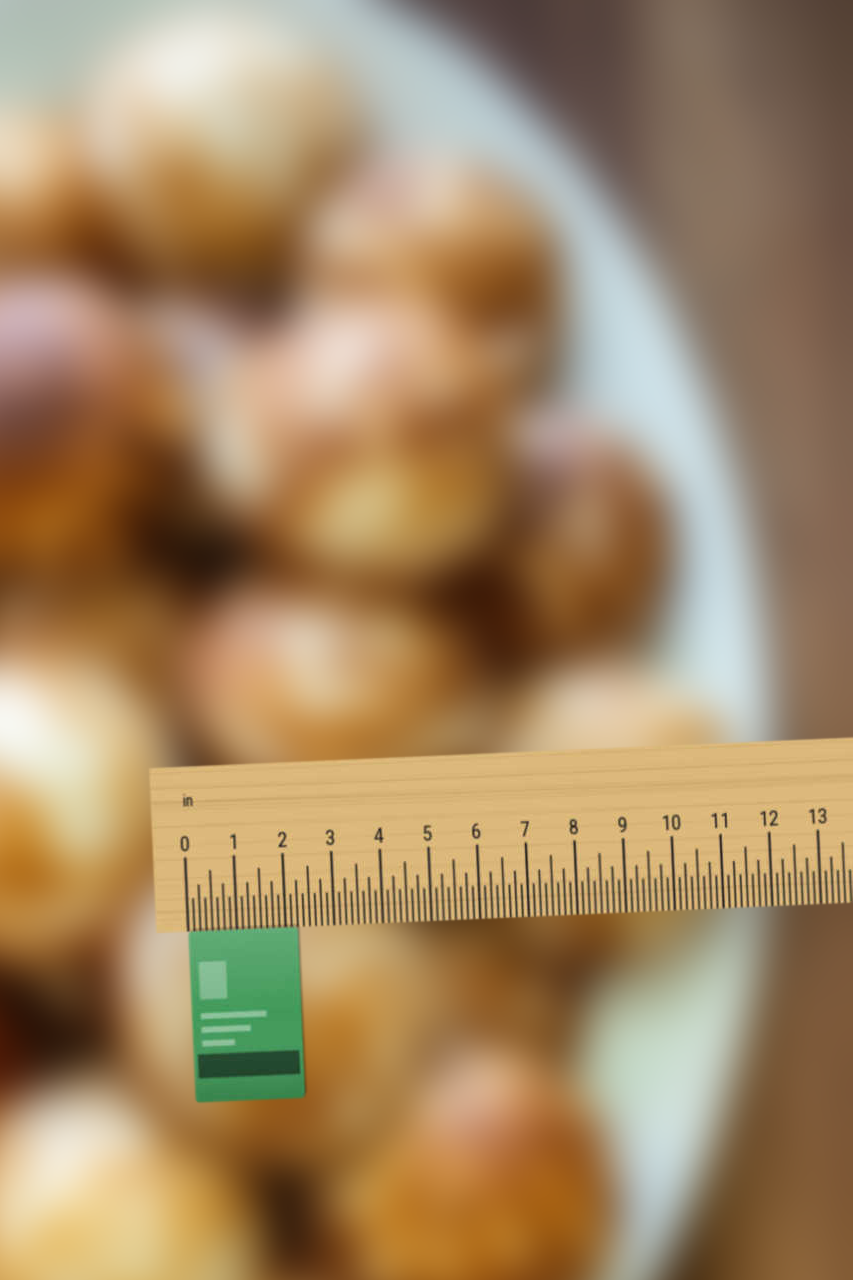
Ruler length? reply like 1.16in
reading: 2.25in
